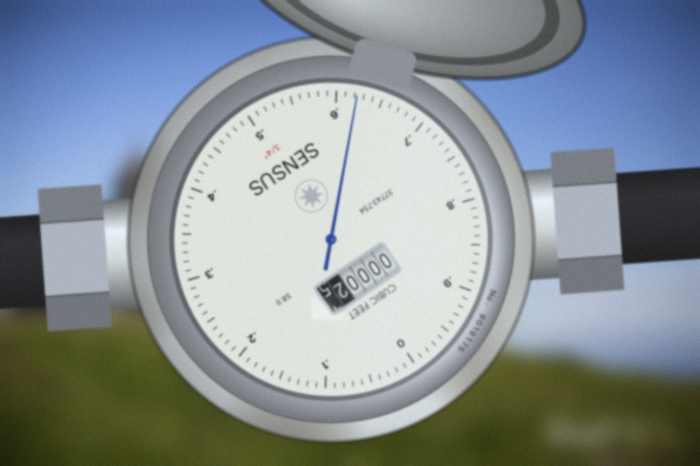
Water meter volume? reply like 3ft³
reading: 24.62ft³
